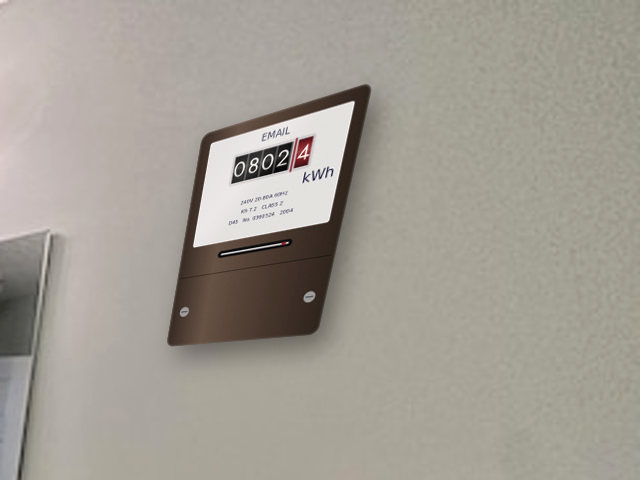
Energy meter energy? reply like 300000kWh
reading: 802.4kWh
